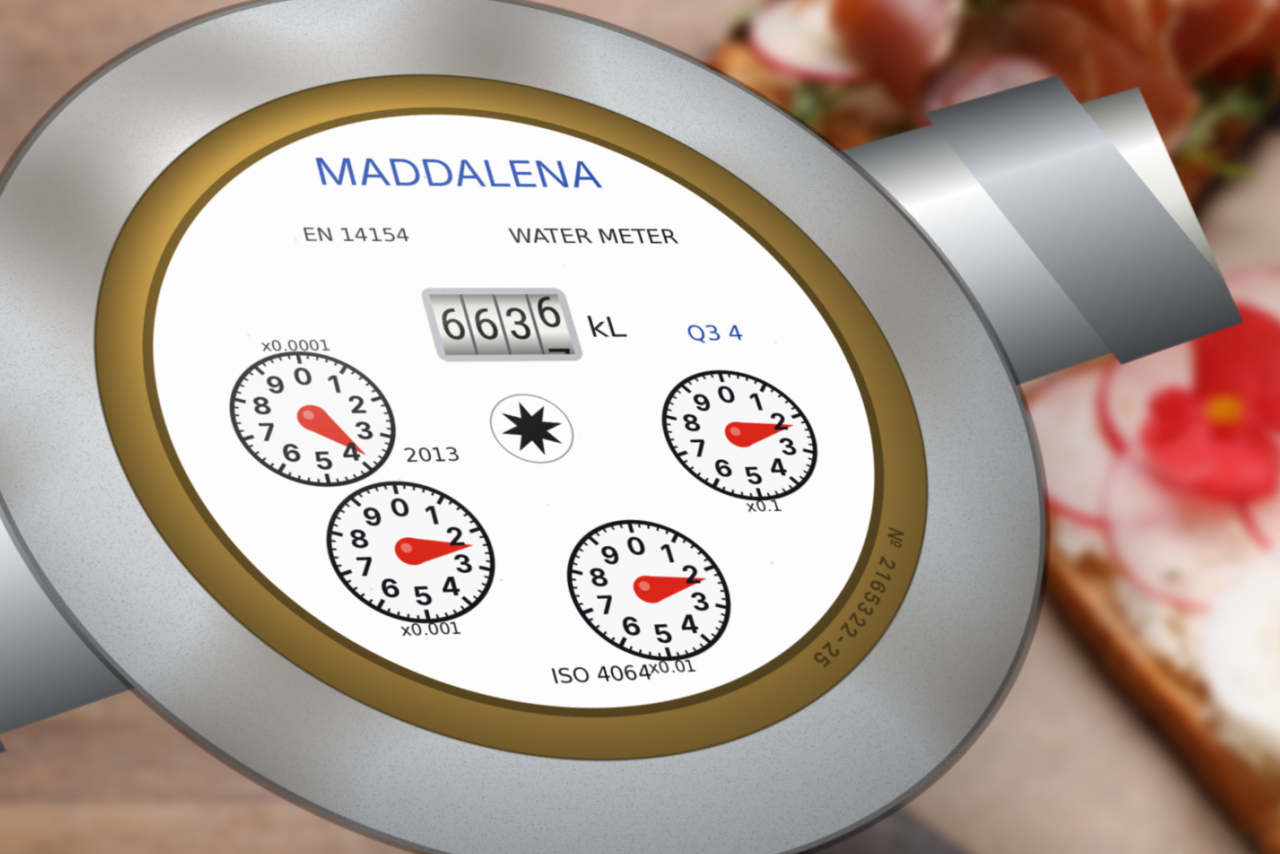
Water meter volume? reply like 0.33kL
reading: 6636.2223kL
